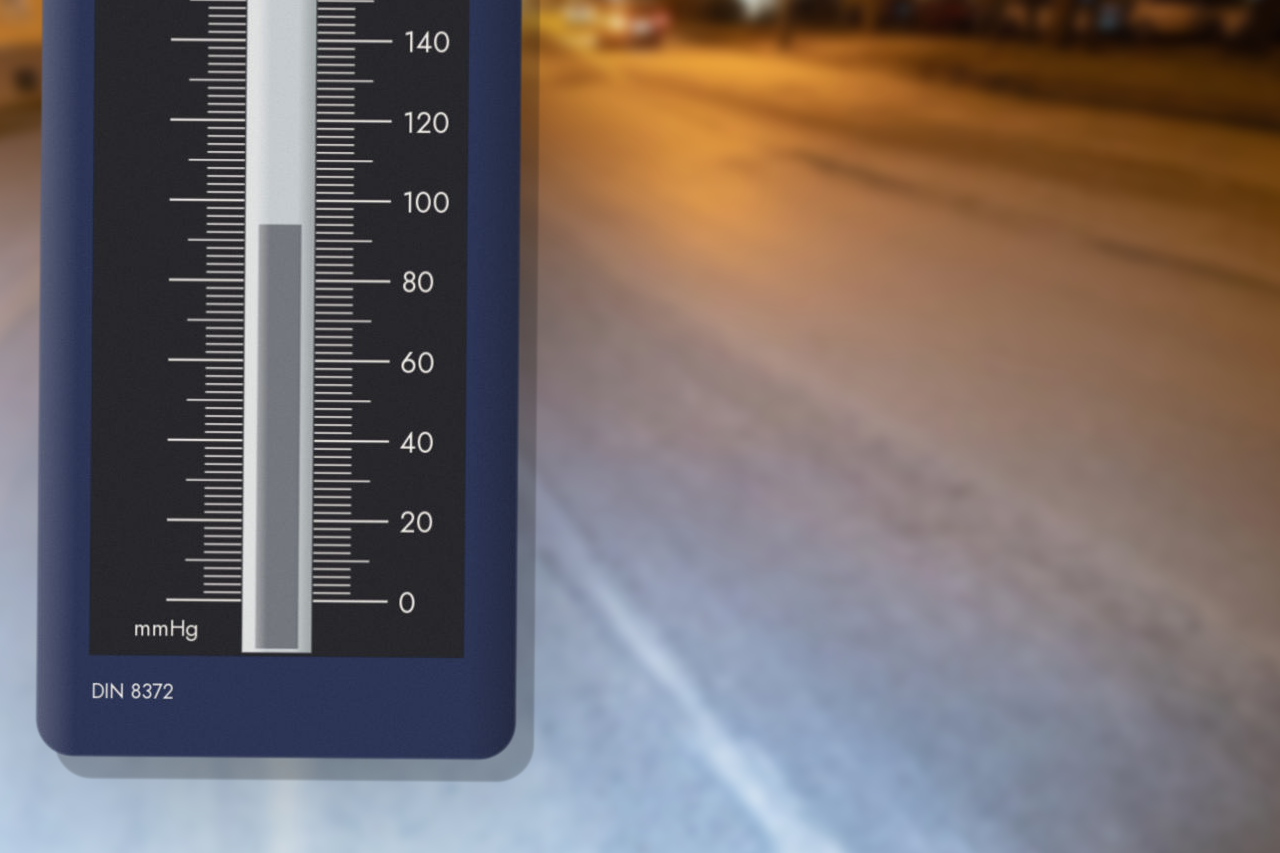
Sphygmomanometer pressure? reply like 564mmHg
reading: 94mmHg
